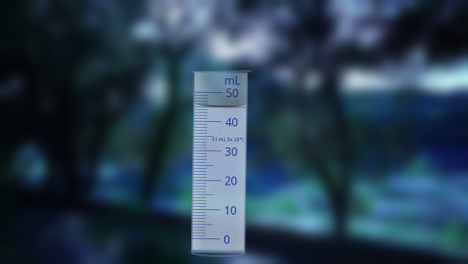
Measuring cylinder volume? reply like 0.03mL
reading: 45mL
